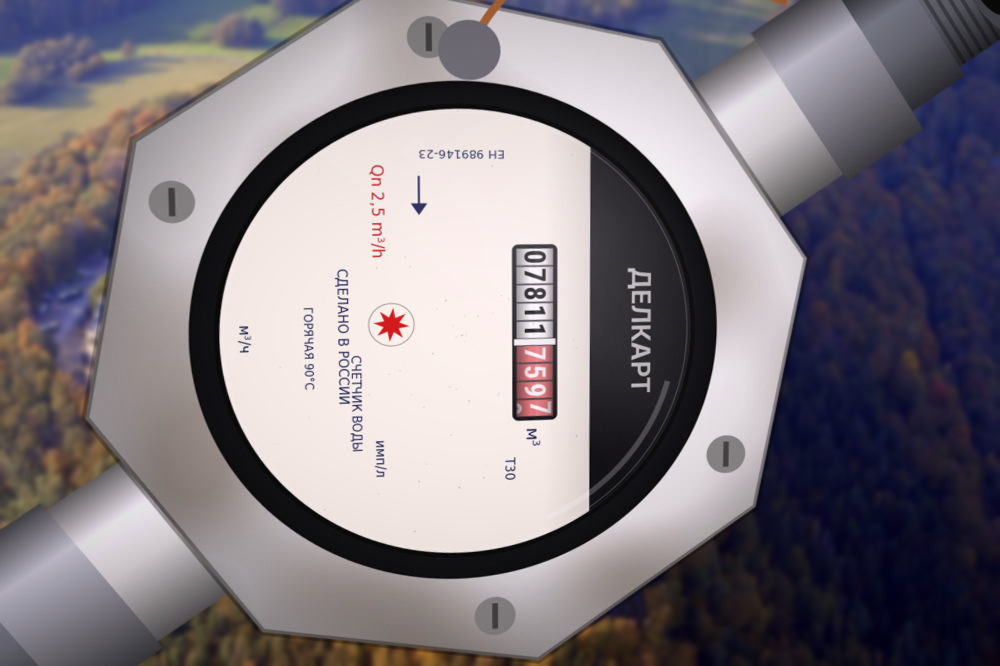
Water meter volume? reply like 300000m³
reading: 7811.7597m³
